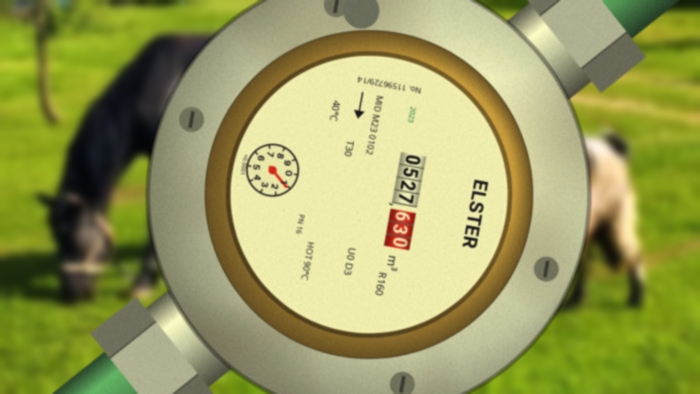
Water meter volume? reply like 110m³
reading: 527.6301m³
